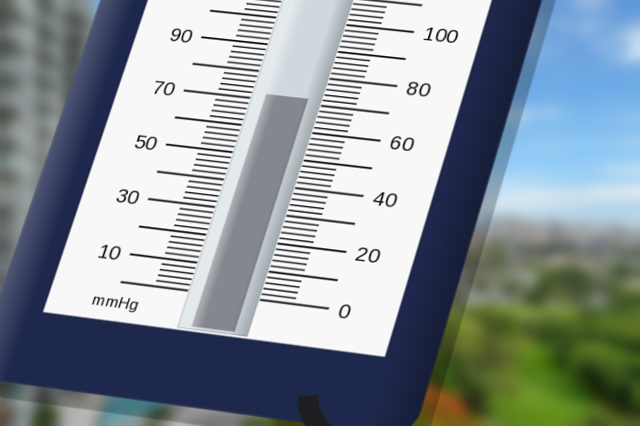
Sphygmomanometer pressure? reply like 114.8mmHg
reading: 72mmHg
